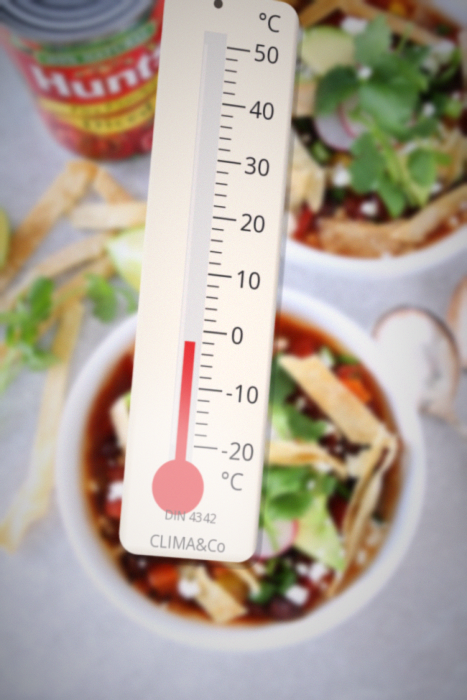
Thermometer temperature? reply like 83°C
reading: -2°C
